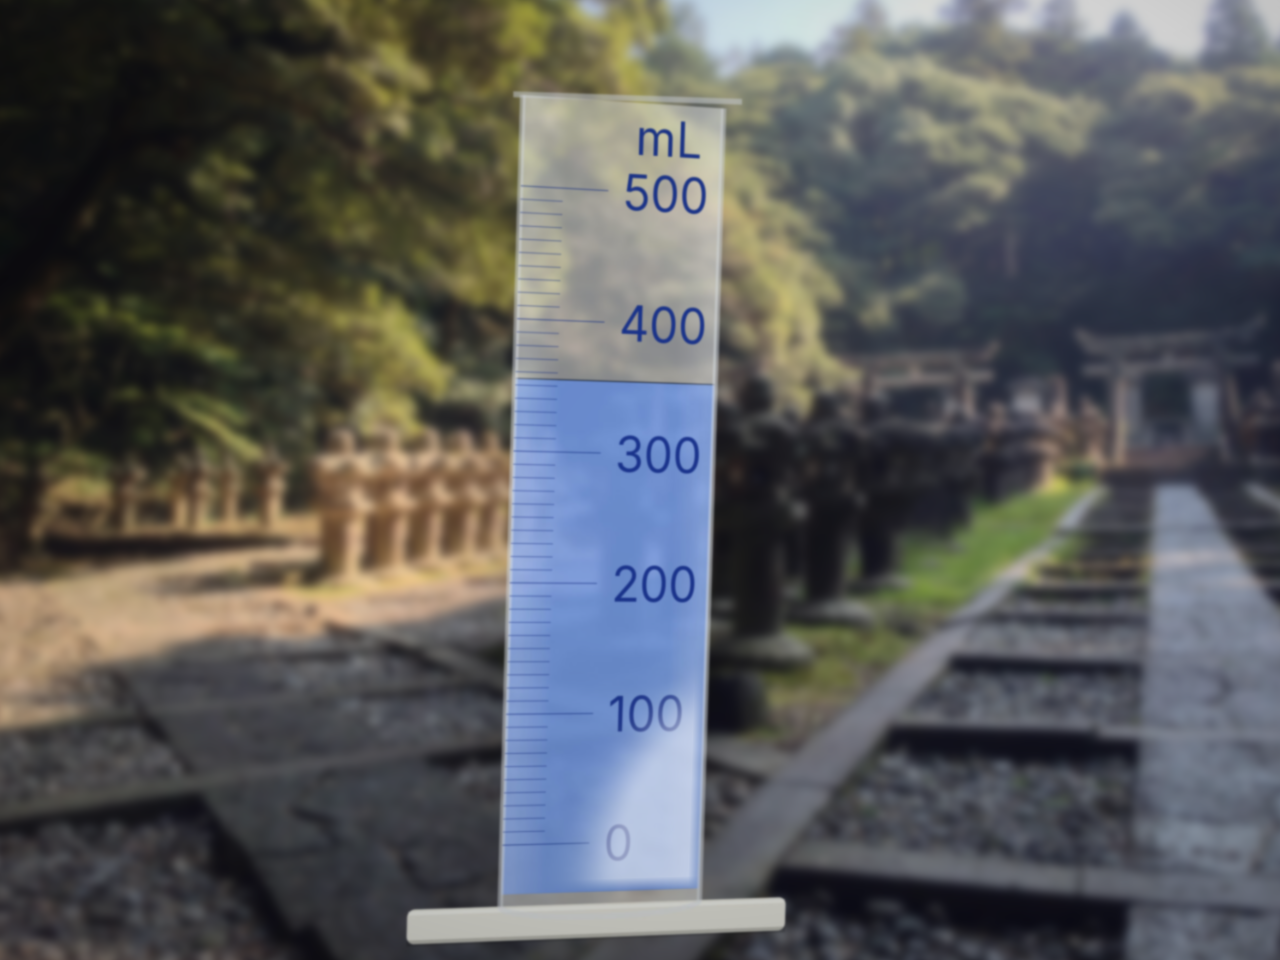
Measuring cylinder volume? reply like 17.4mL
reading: 355mL
